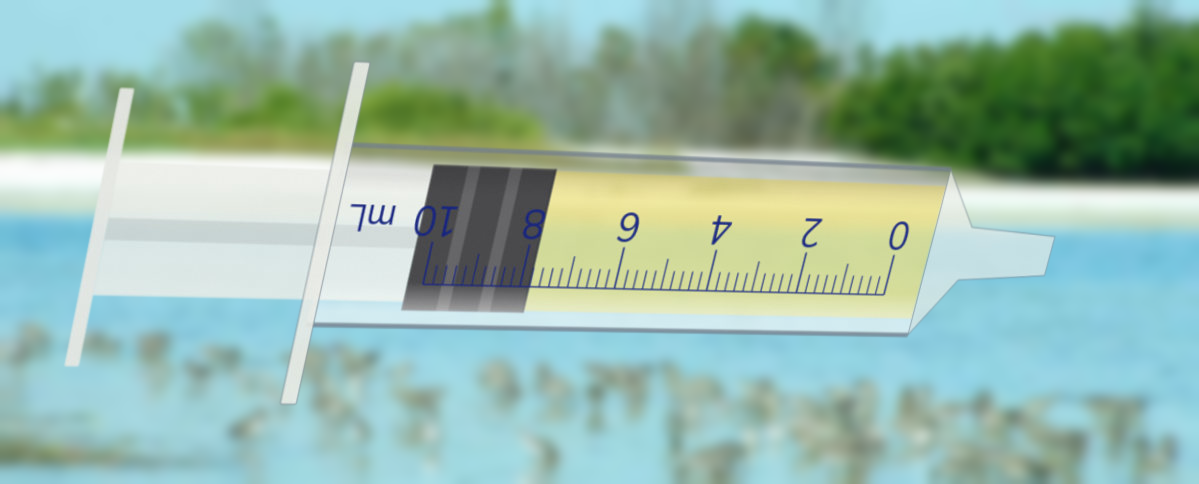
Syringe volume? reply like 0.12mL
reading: 7.8mL
